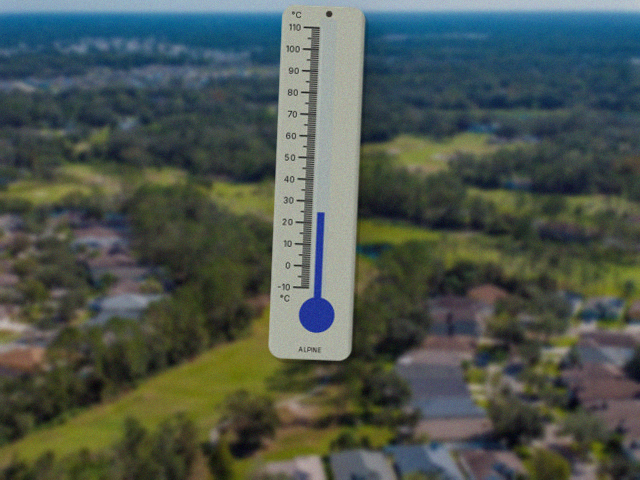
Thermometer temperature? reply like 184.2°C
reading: 25°C
